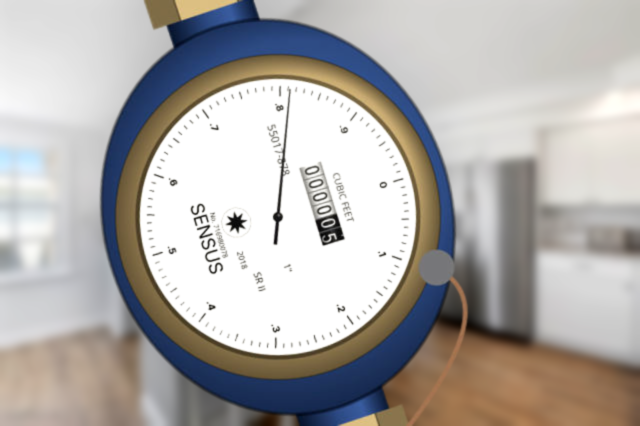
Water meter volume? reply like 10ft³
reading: 4.81ft³
